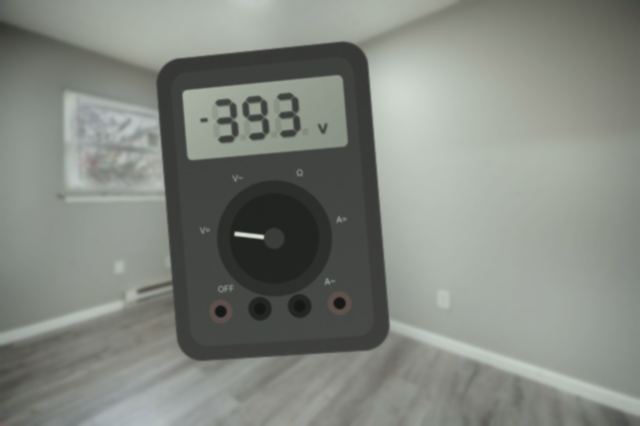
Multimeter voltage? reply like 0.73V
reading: -393V
